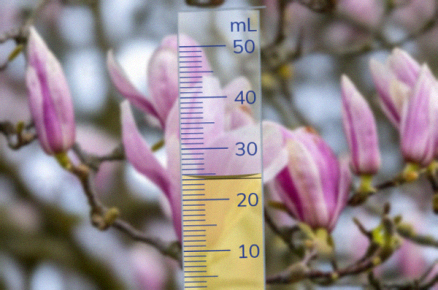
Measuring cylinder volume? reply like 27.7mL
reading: 24mL
